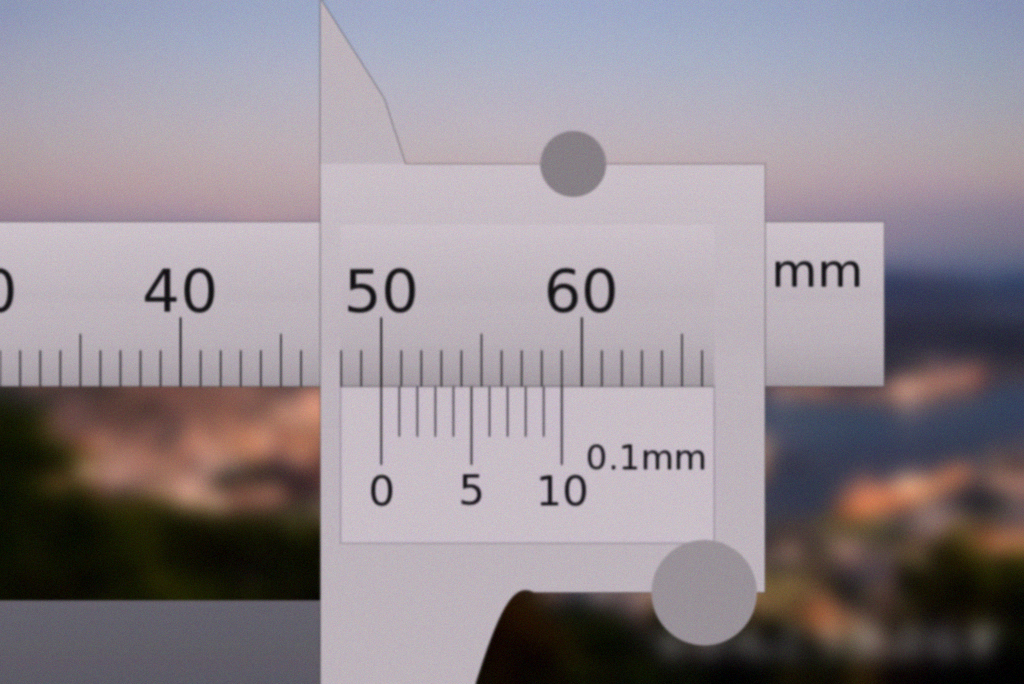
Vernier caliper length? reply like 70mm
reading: 50.0mm
